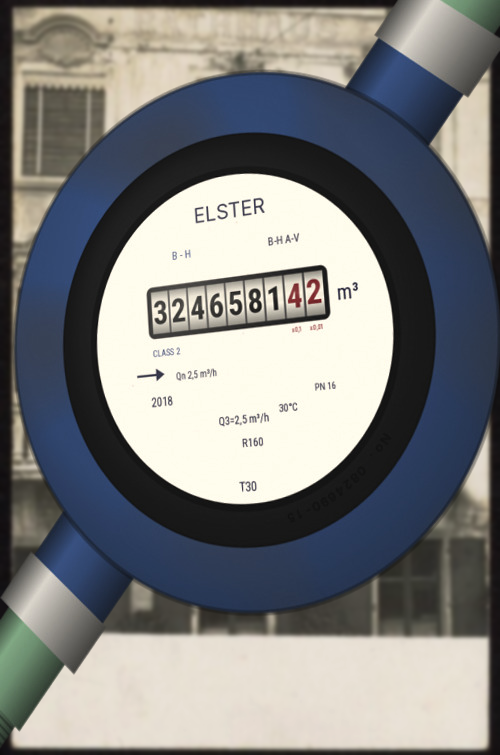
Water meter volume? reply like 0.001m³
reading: 3246581.42m³
